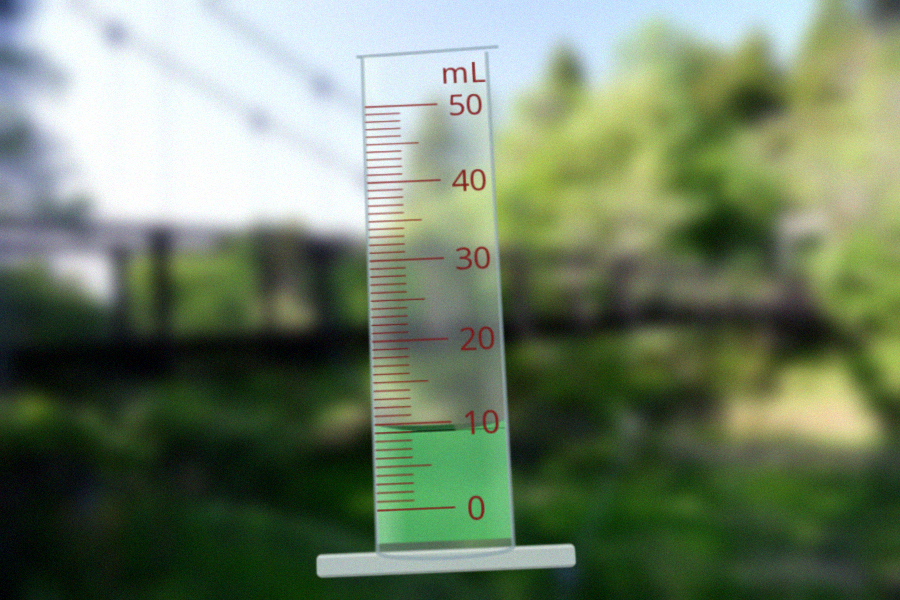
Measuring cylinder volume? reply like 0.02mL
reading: 9mL
